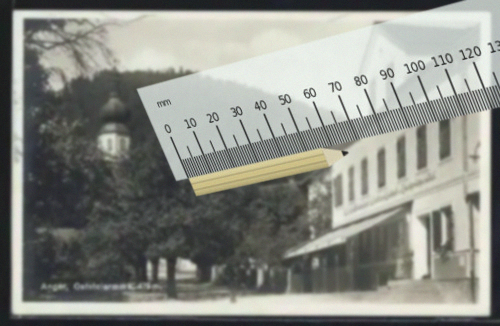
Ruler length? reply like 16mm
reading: 65mm
